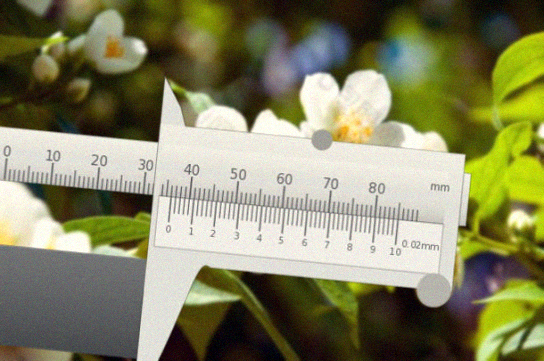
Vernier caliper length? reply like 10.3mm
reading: 36.0mm
